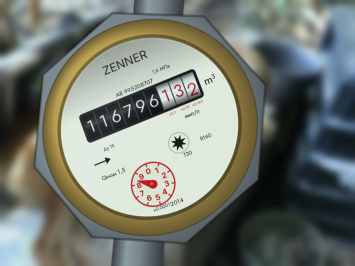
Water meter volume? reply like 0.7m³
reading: 116796.1318m³
